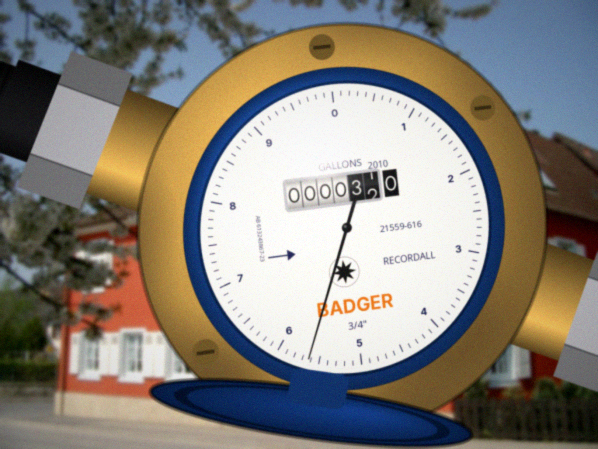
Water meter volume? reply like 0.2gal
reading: 315.6gal
